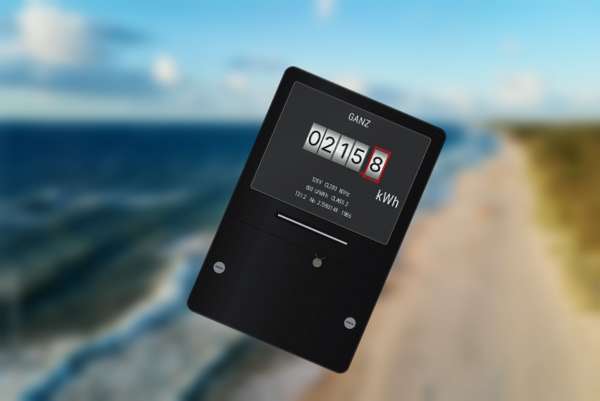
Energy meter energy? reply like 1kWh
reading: 215.8kWh
